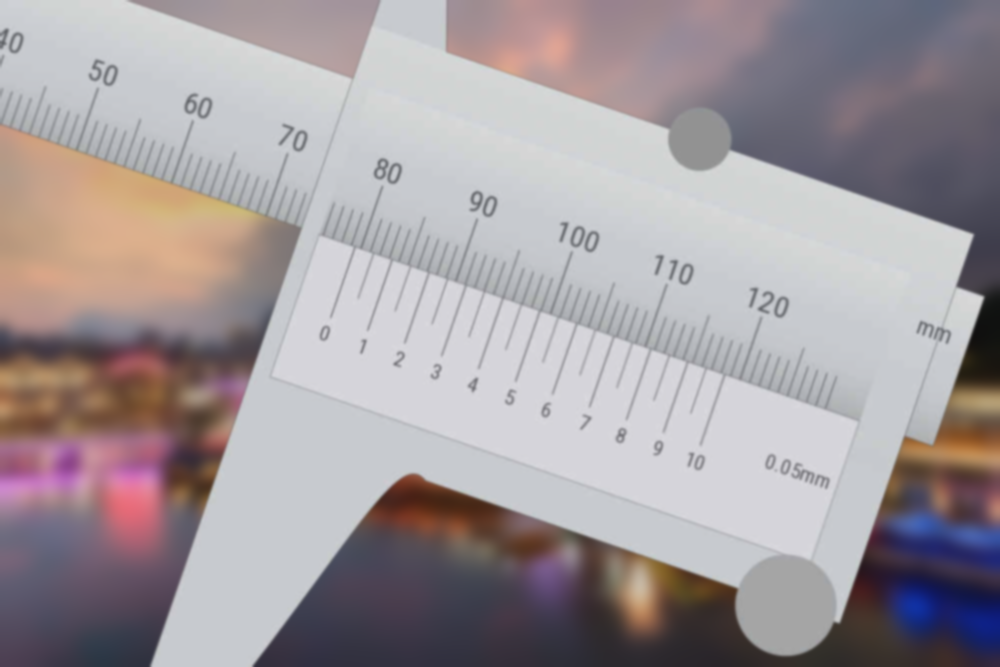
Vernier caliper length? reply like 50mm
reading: 79.4mm
